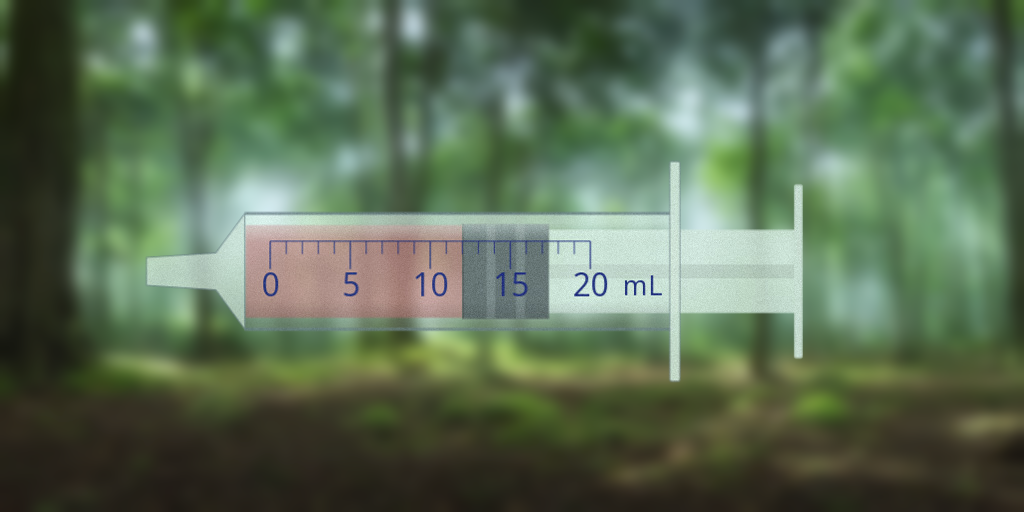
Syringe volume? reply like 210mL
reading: 12mL
